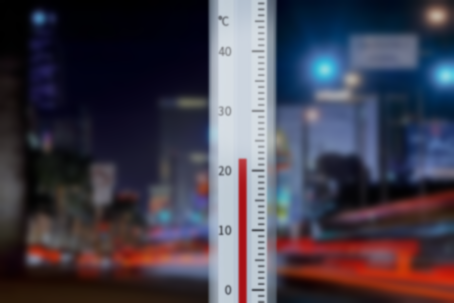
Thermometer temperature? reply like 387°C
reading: 22°C
